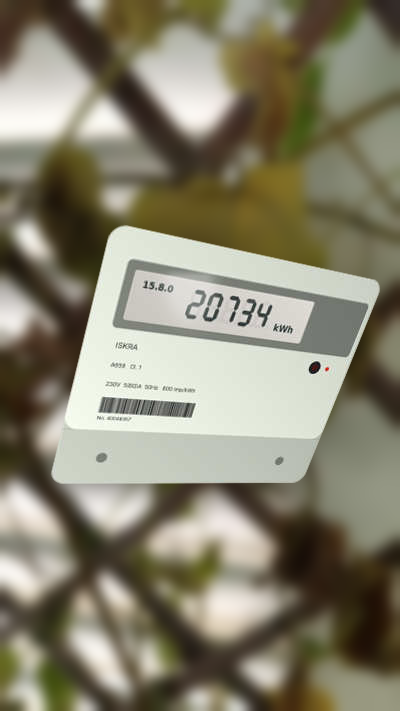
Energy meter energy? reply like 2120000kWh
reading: 20734kWh
